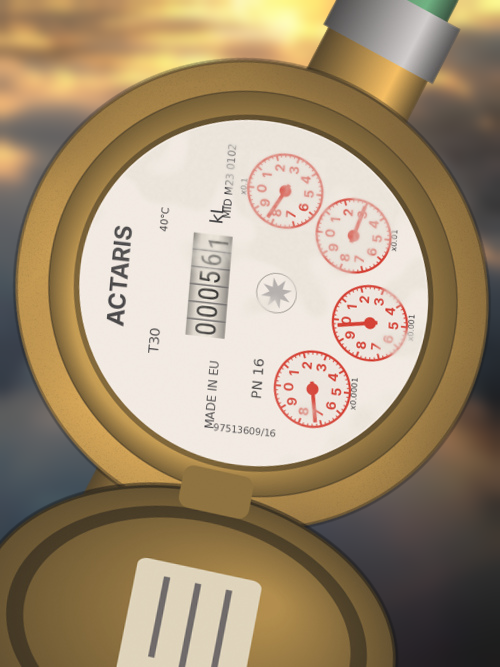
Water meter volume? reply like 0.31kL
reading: 560.8297kL
